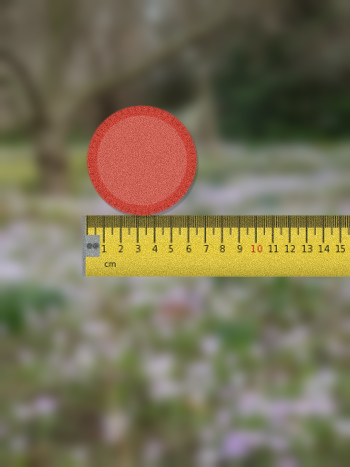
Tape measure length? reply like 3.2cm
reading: 6.5cm
